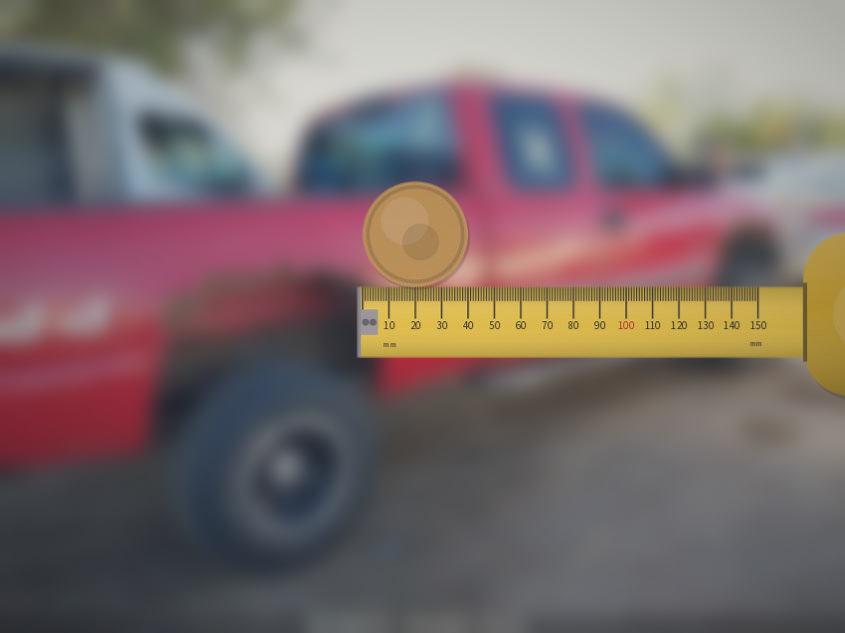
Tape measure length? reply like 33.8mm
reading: 40mm
